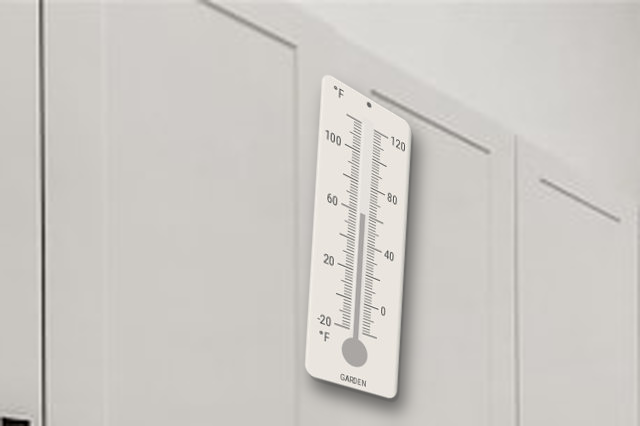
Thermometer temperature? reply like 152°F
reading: 60°F
